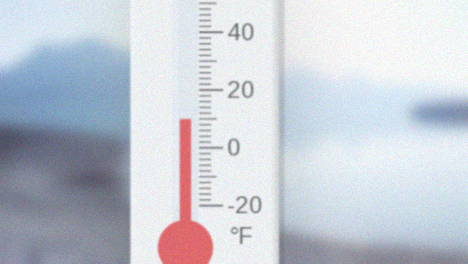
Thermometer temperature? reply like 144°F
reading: 10°F
